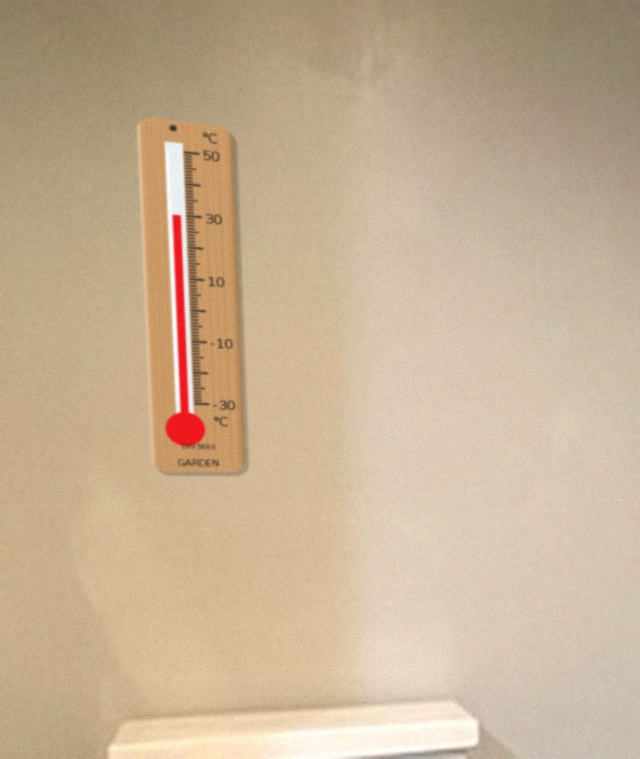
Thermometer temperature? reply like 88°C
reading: 30°C
